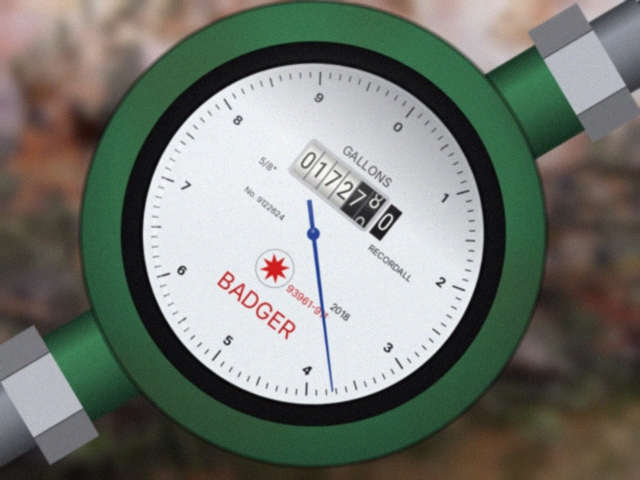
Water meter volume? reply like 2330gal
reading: 172783.7gal
